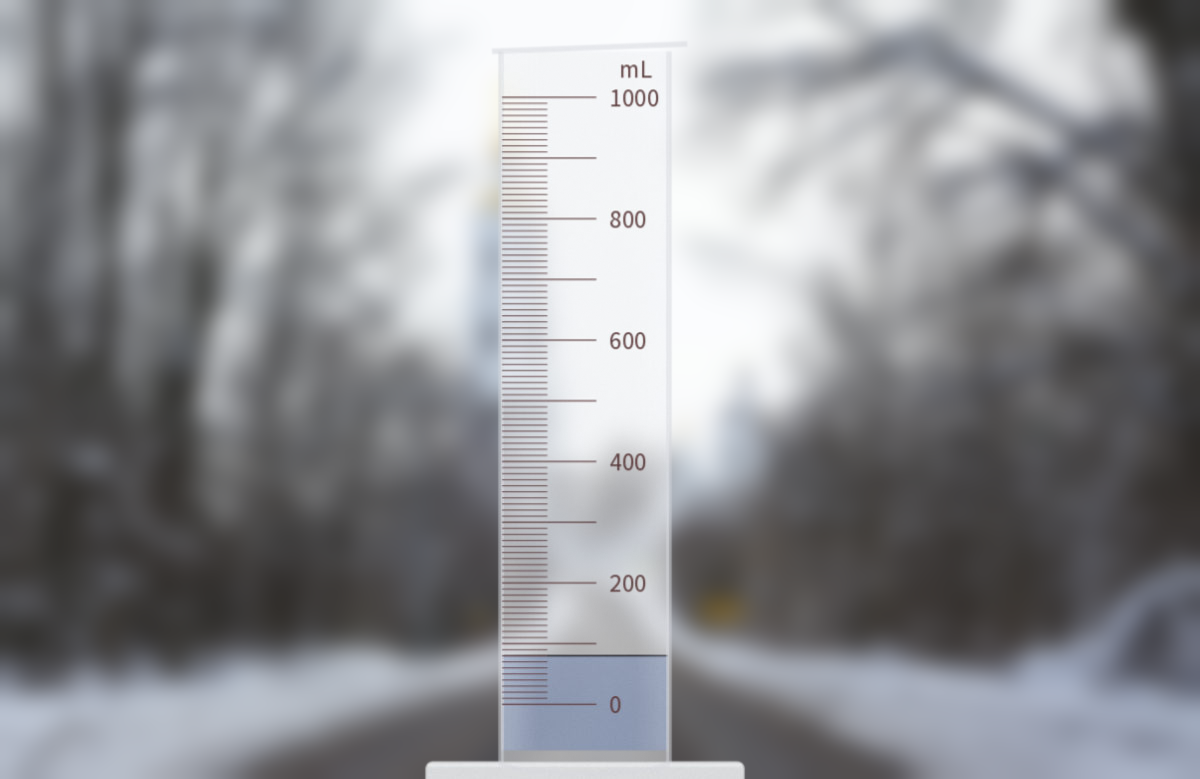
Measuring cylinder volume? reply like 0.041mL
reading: 80mL
